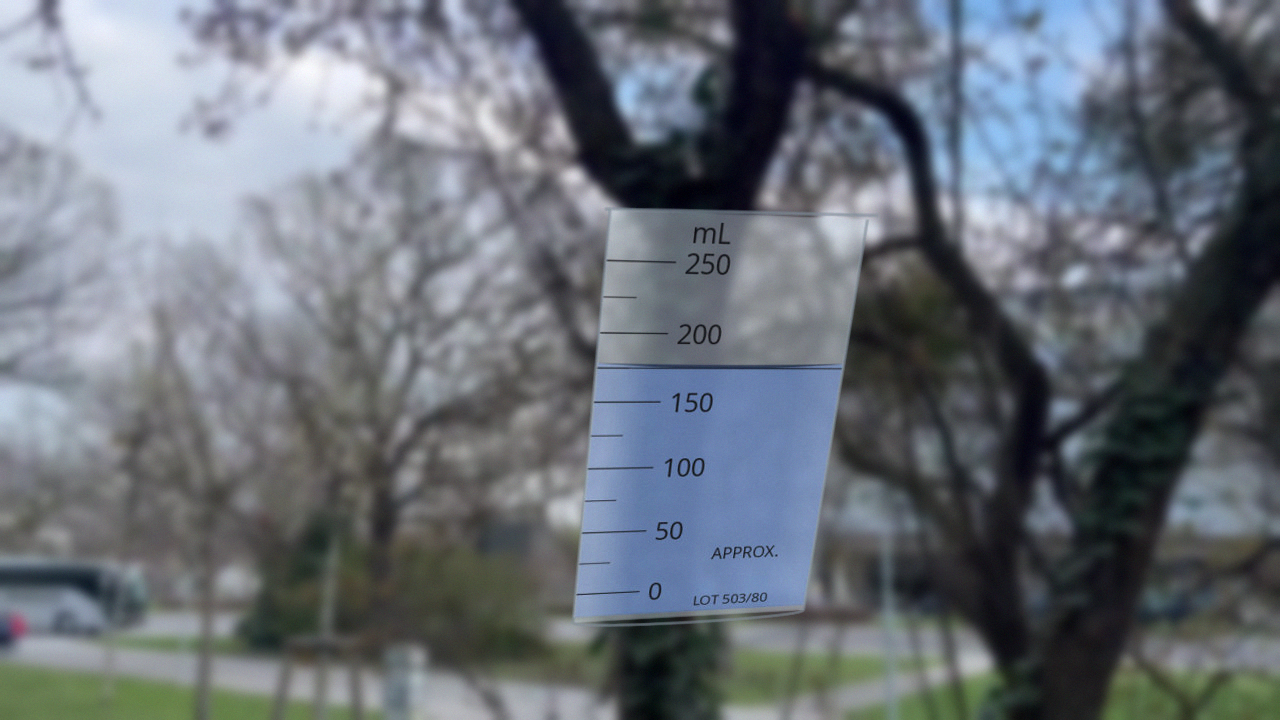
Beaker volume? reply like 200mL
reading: 175mL
